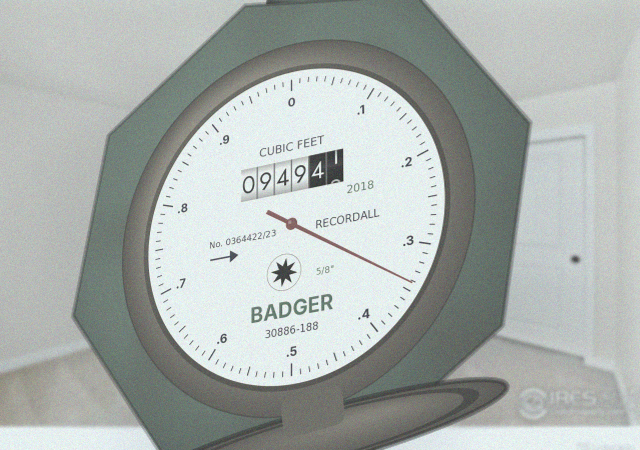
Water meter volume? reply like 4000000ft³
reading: 94941.34ft³
